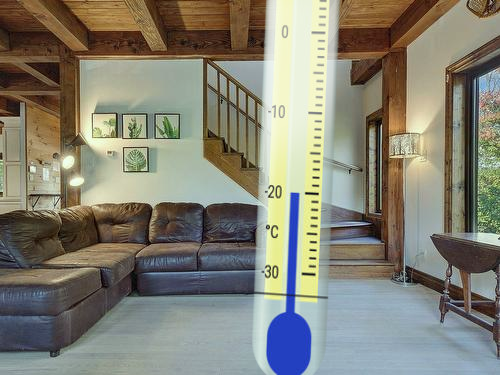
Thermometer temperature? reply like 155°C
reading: -20°C
